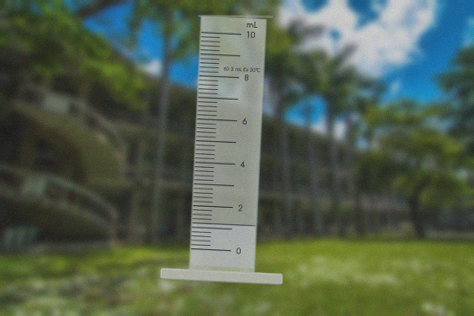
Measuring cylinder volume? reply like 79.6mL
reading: 1.2mL
